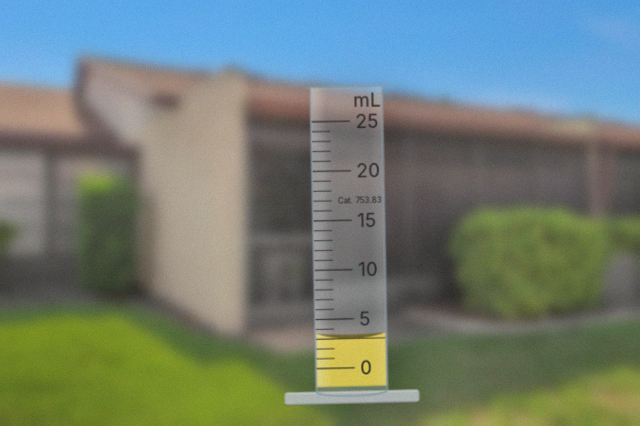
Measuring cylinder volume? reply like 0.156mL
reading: 3mL
